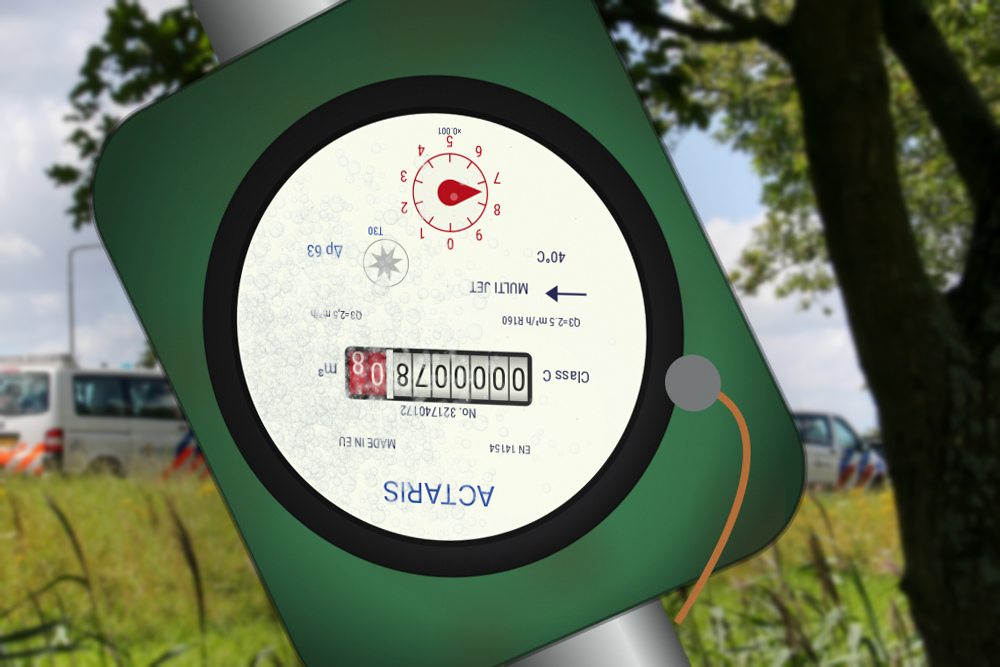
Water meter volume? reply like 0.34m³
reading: 78.077m³
